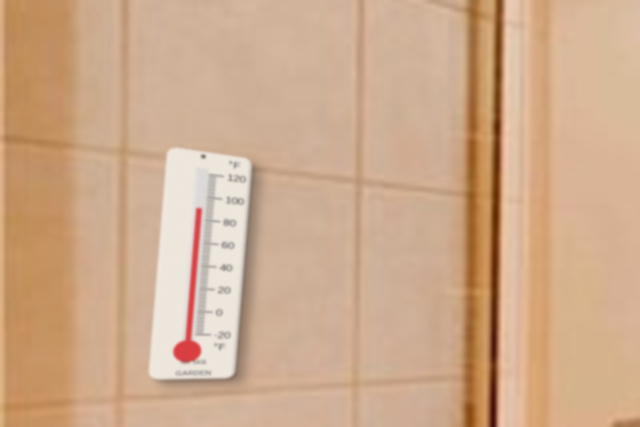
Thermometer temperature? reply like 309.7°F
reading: 90°F
